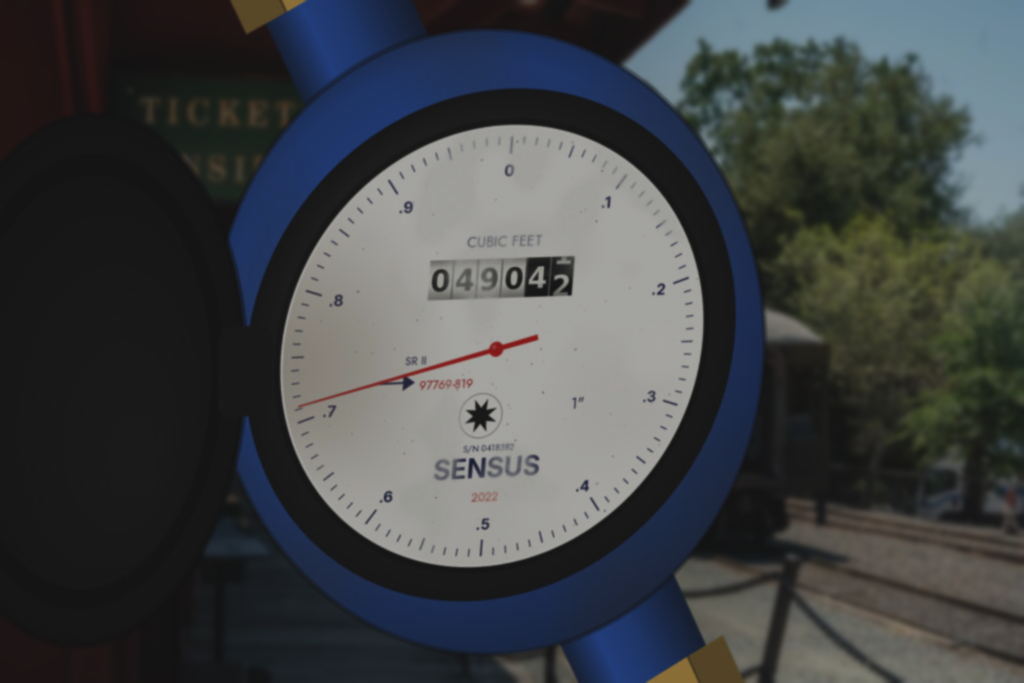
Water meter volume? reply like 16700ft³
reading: 49041.71ft³
